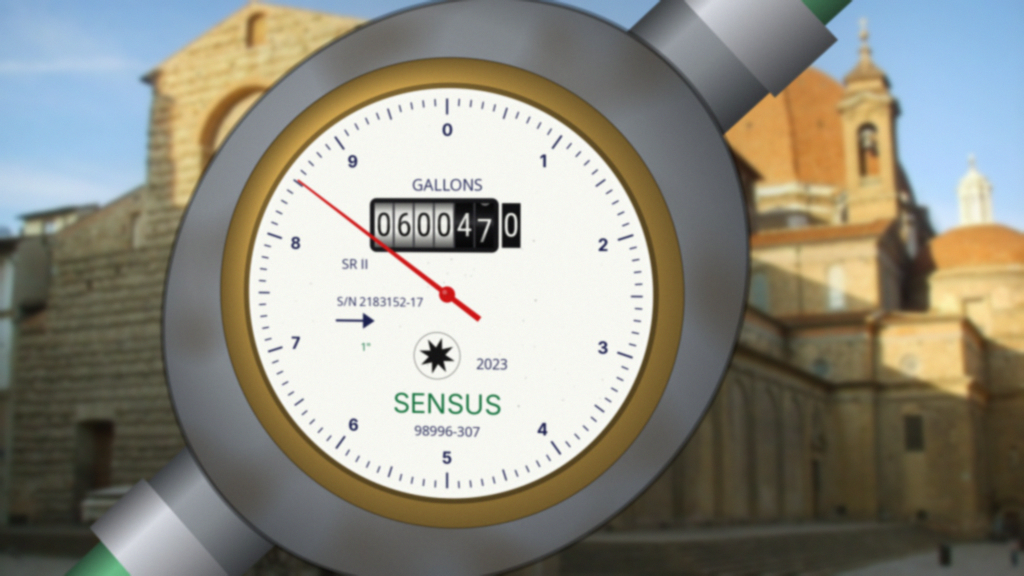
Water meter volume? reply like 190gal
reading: 600468.5gal
